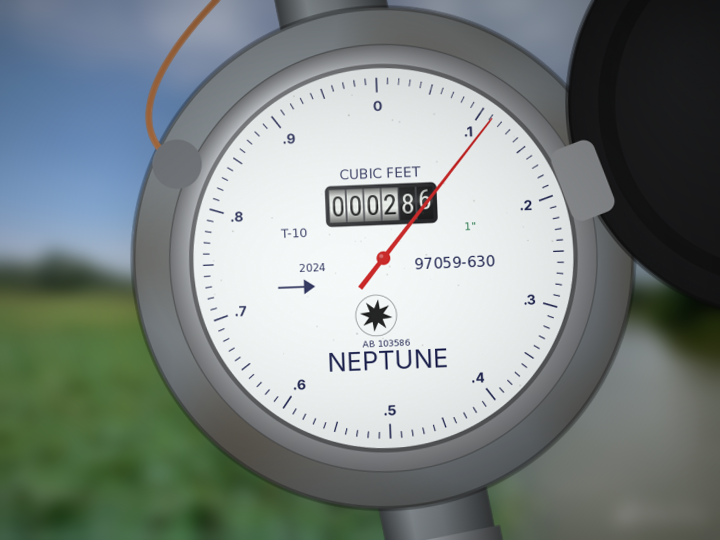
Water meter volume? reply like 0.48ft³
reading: 286.11ft³
